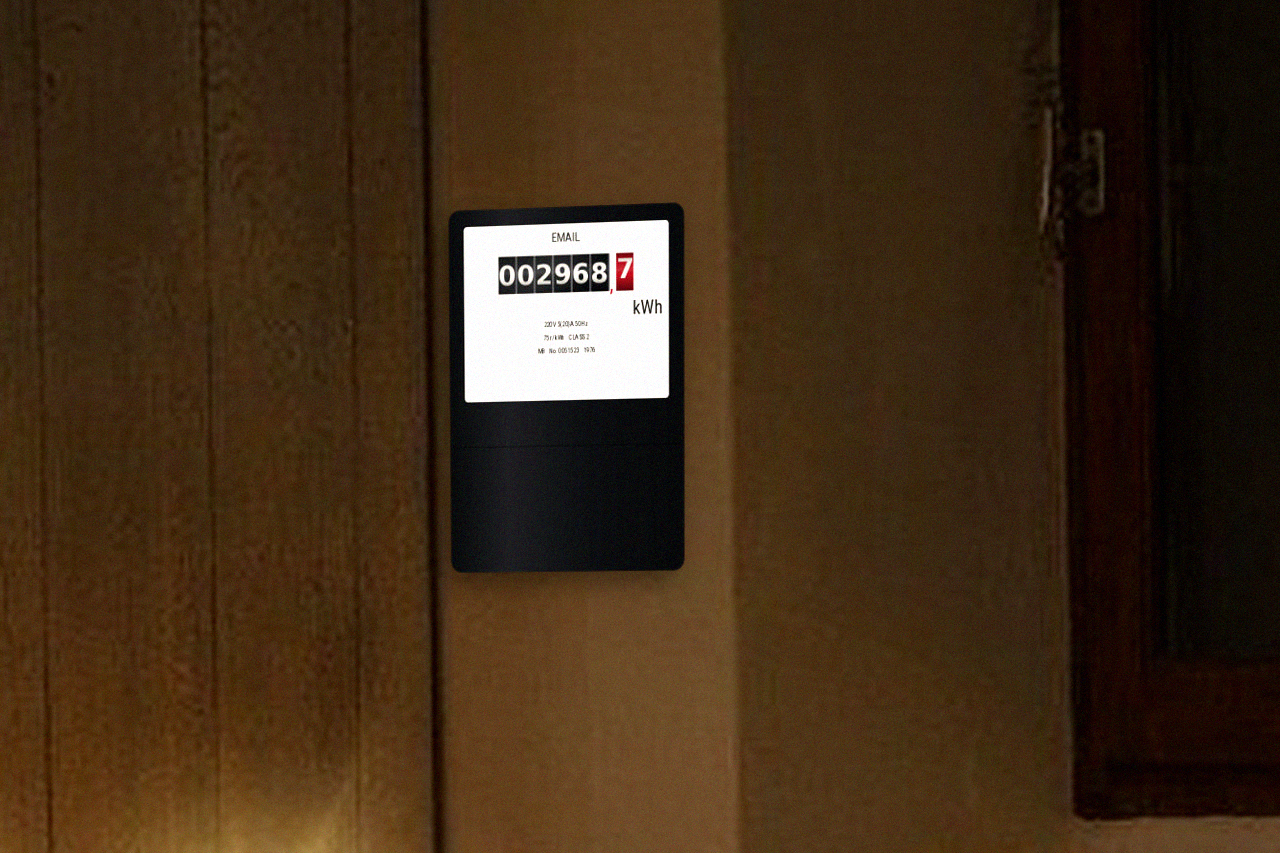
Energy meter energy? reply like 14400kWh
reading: 2968.7kWh
